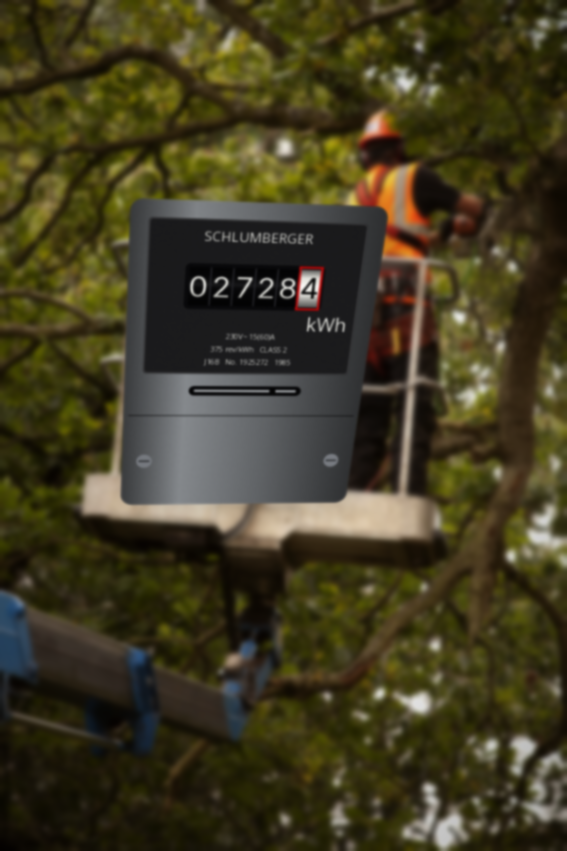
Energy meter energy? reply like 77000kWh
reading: 2728.4kWh
